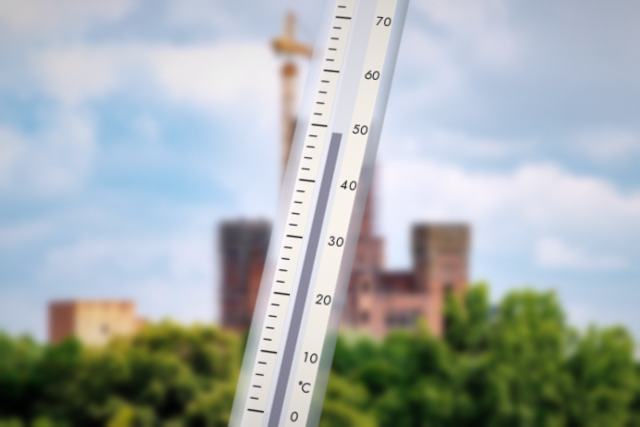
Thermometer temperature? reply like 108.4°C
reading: 49°C
